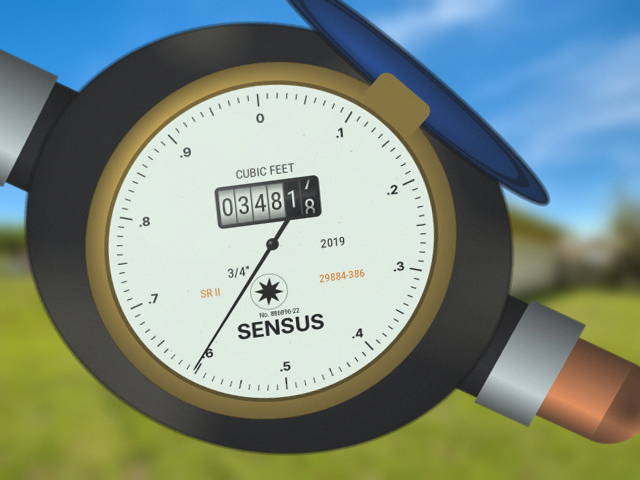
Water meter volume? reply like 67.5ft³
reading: 34817.60ft³
